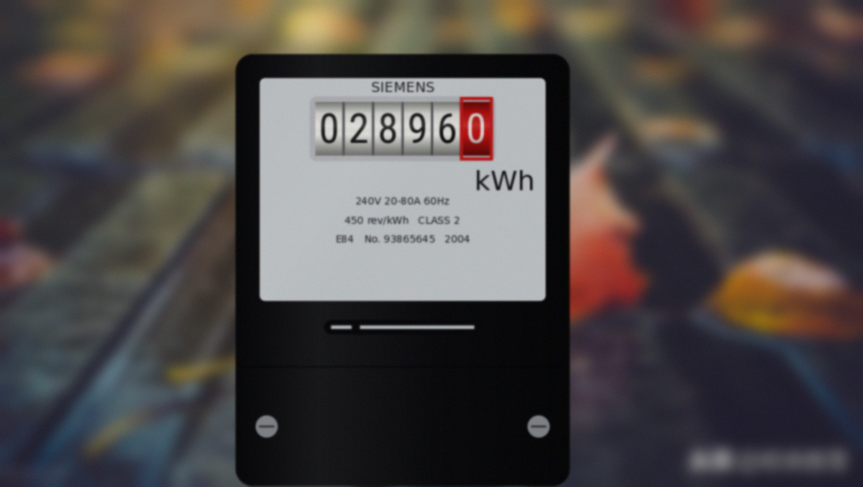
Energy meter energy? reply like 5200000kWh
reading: 2896.0kWh
